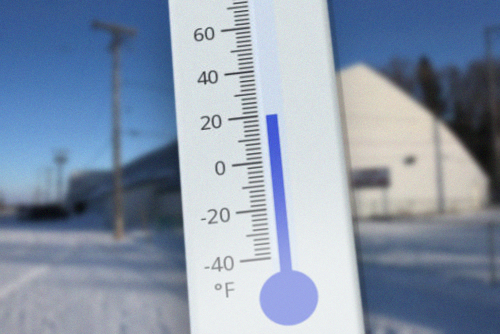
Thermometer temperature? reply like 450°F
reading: 20°F
